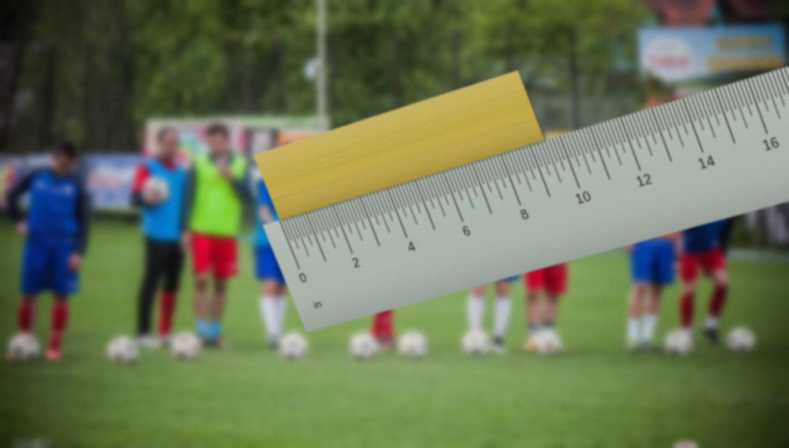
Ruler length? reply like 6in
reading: 9.5in
